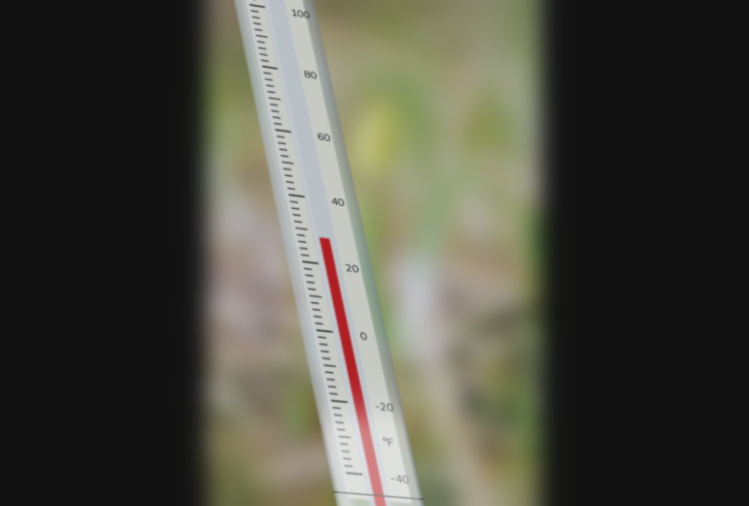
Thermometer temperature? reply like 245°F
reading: 28°F
